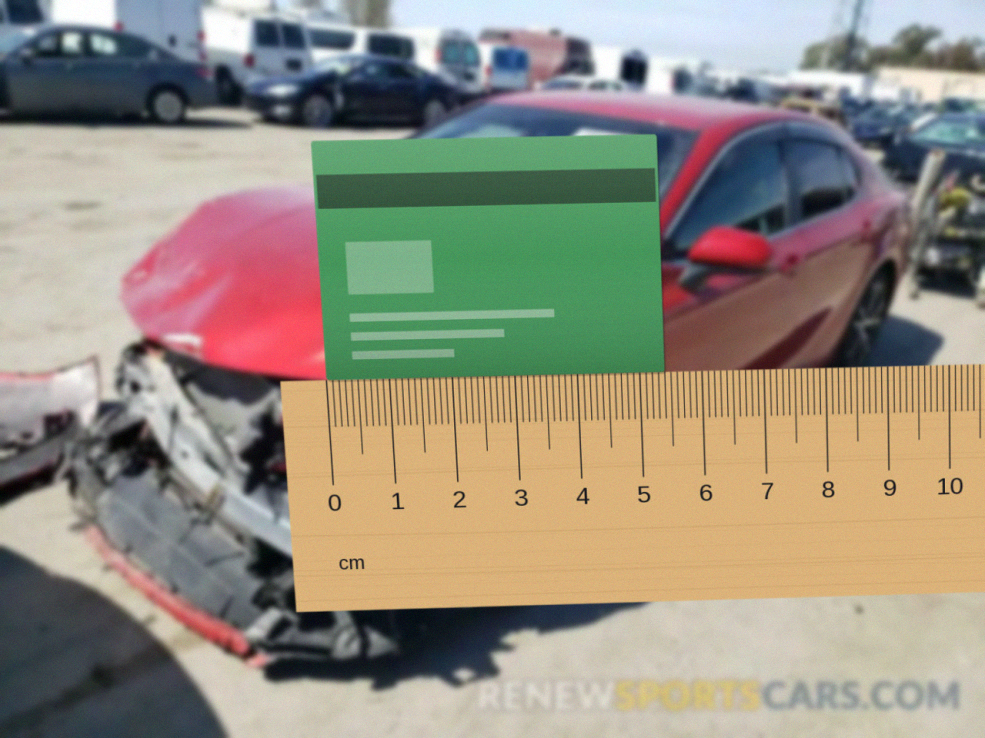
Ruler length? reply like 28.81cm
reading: 5.4cm
